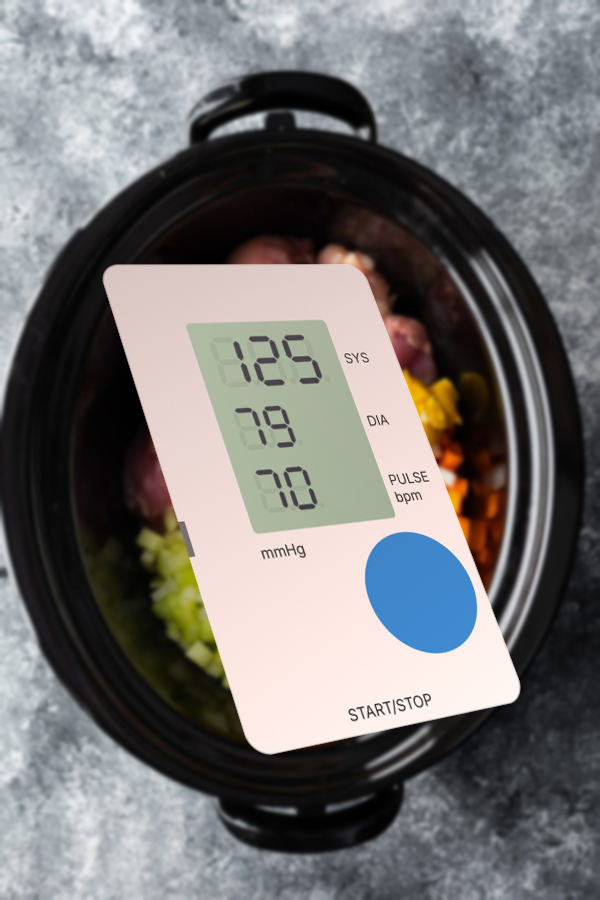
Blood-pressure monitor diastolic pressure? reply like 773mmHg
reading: 79mmHg
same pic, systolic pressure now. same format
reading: 125mmHg
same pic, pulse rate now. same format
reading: 70bpm
